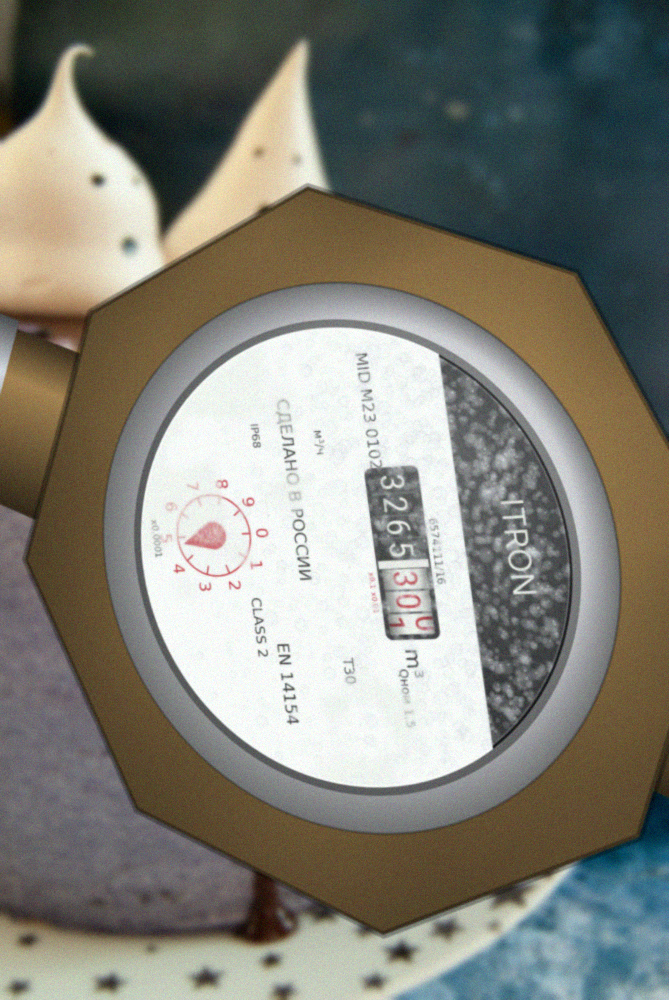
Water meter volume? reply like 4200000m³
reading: 3265.3004m³
